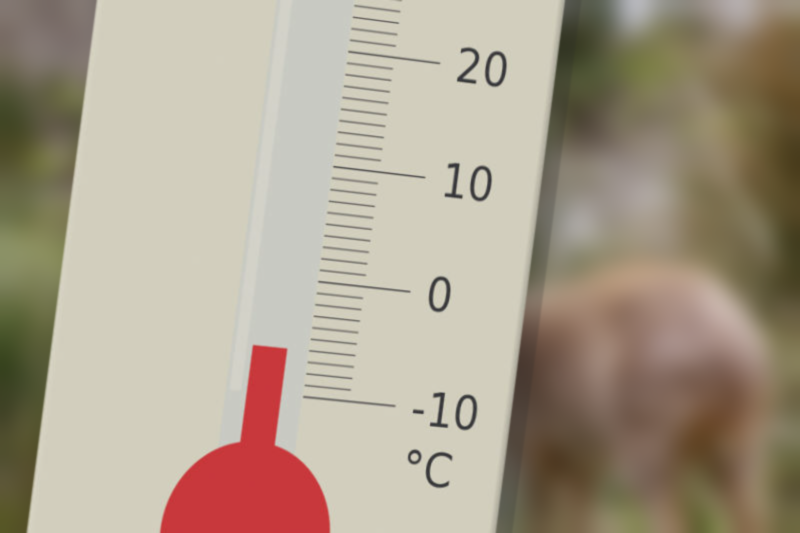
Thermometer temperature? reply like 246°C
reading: -6°C
